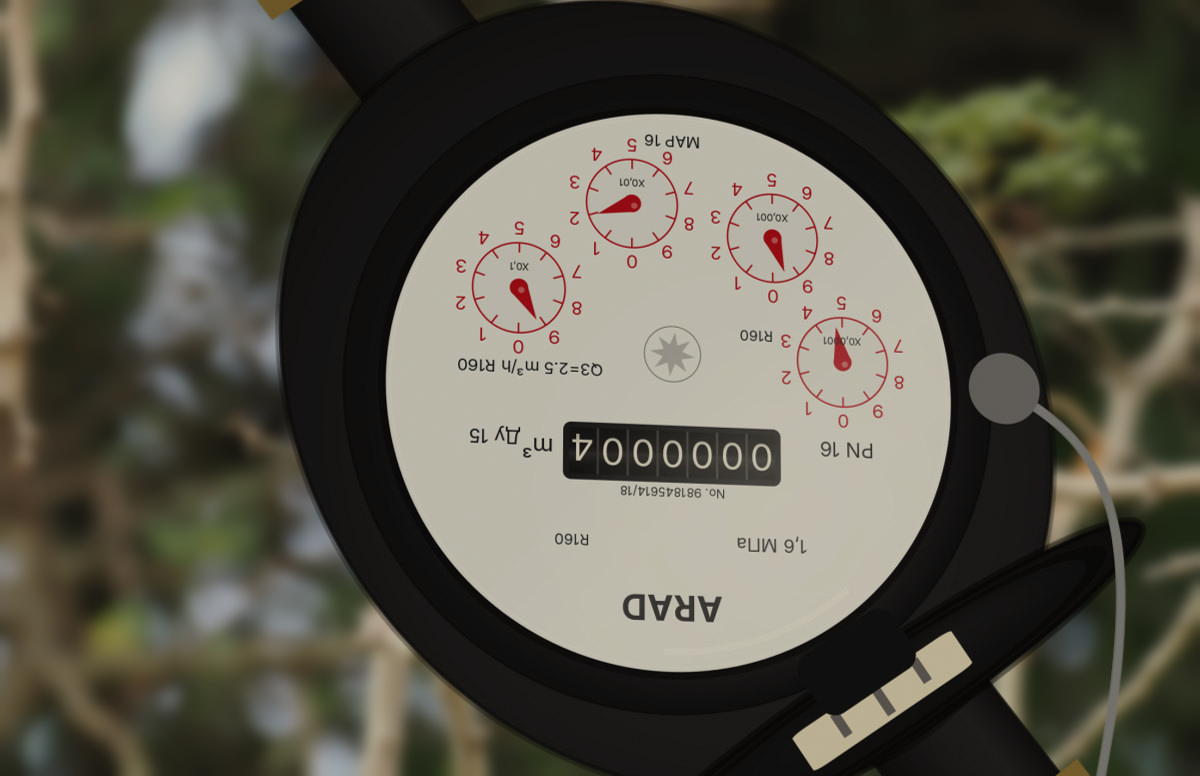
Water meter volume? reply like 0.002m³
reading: 3.9194m³
